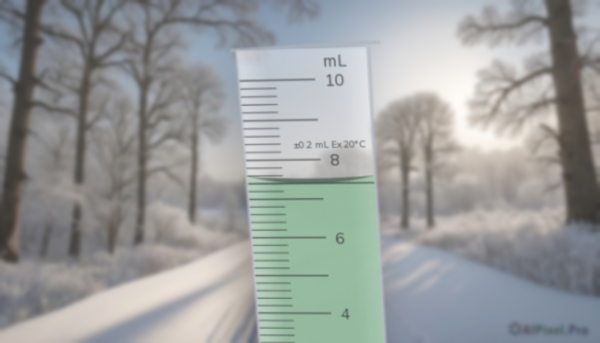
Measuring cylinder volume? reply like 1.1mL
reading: 7.4mL
